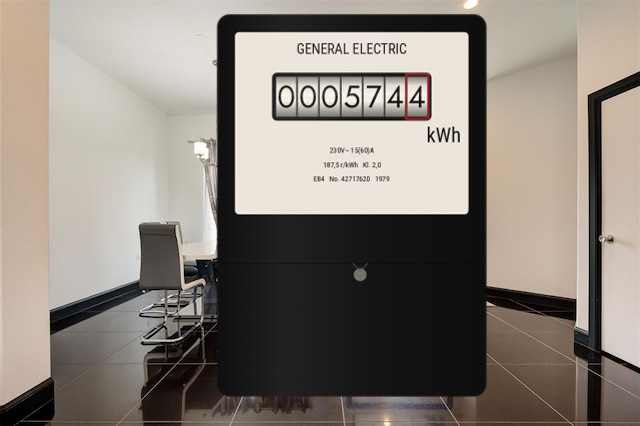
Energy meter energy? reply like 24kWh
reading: 574.4kWh
